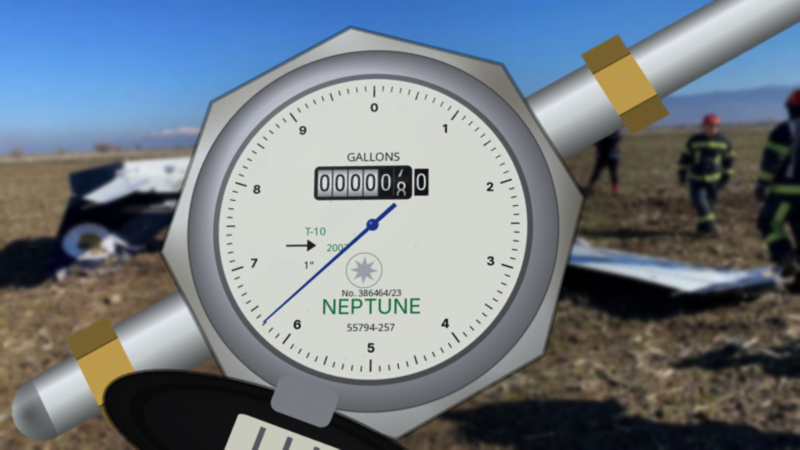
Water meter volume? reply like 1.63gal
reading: 76.3gal
